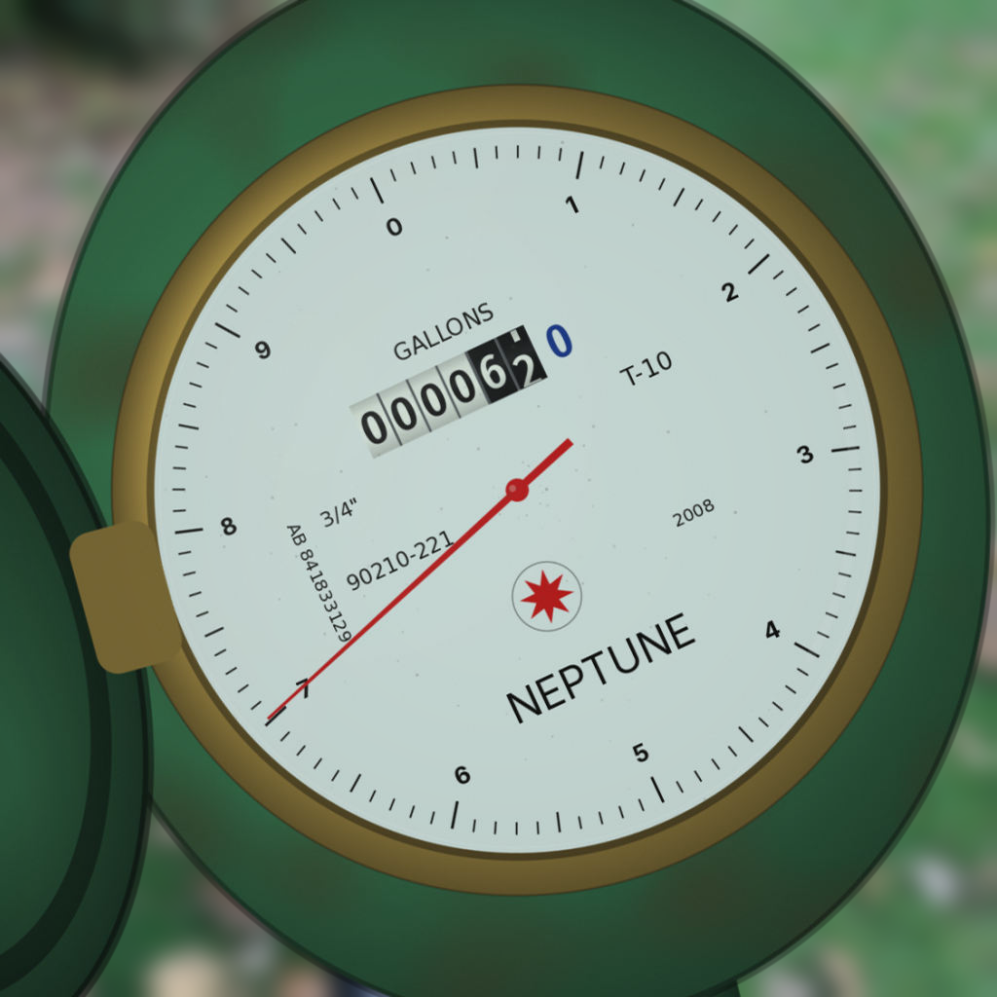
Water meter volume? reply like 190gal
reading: 617.0gal
